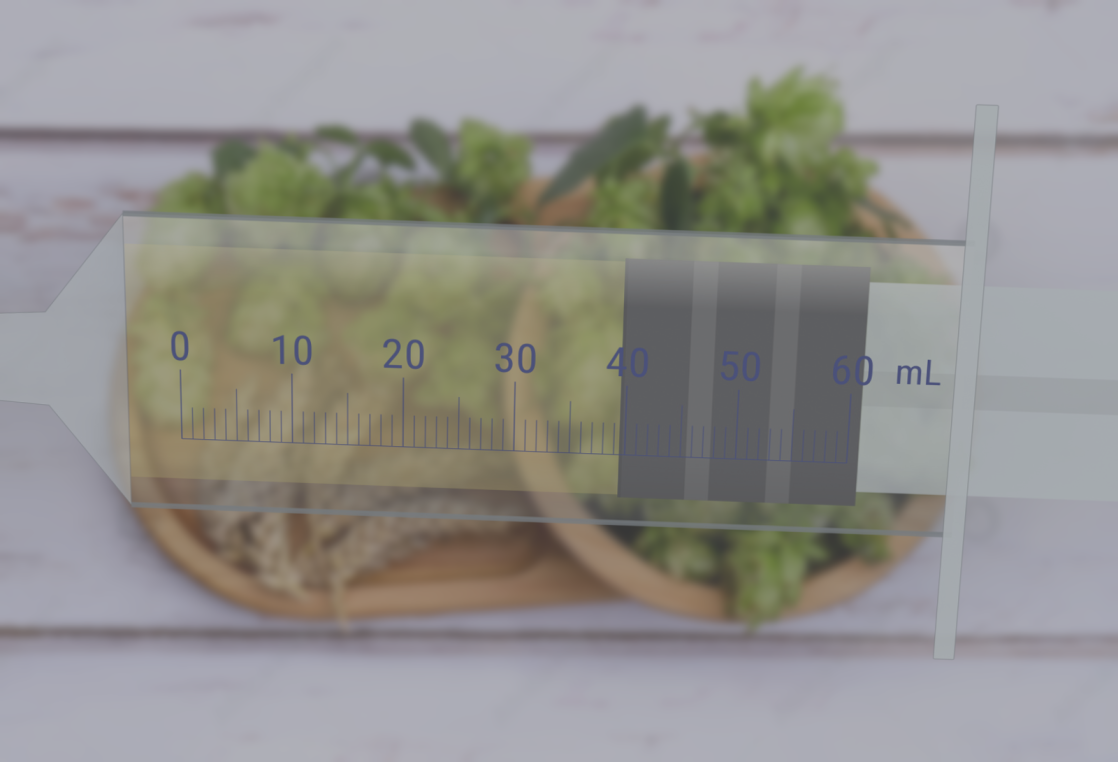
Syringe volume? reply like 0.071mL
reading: 39.5mL
